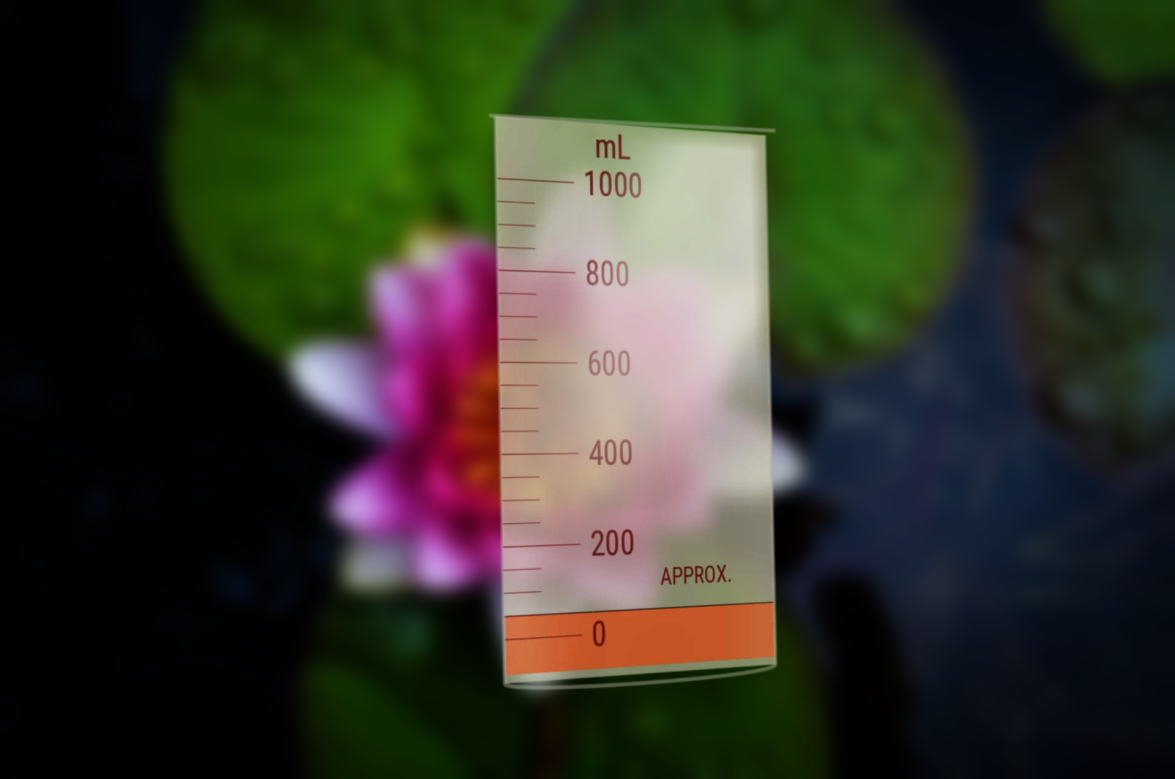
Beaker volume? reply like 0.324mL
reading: 50mL
